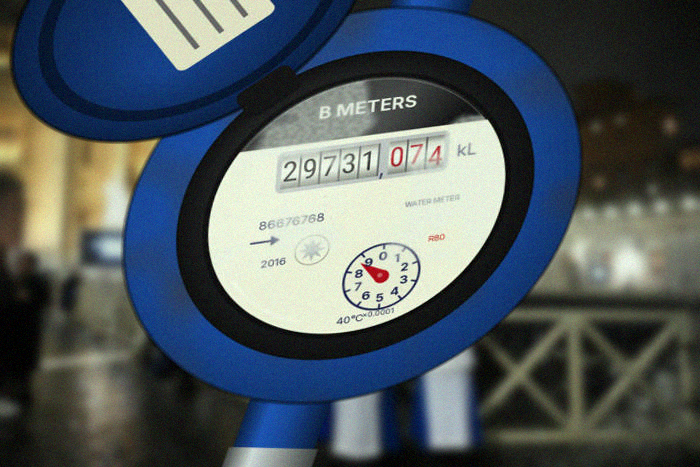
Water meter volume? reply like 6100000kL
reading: 29731.0738kL
